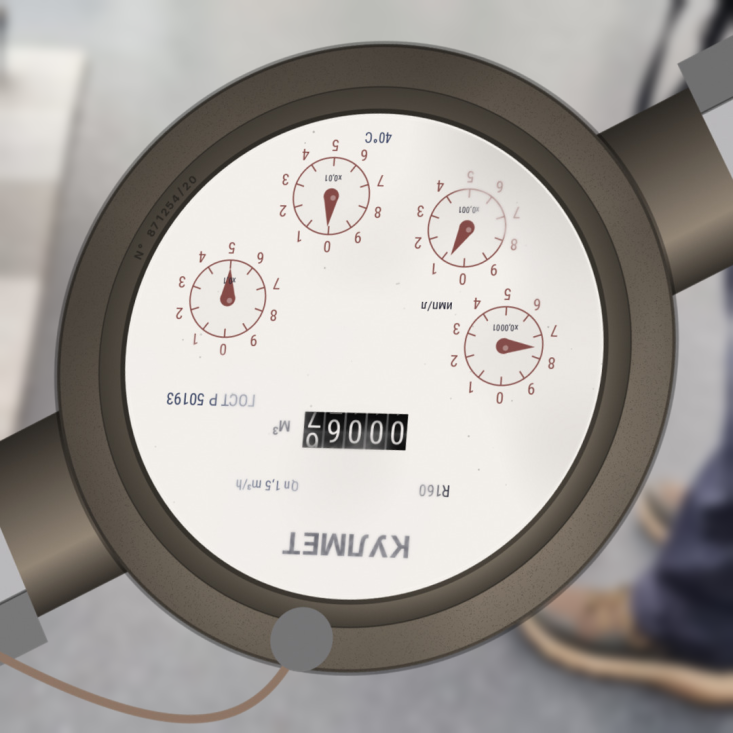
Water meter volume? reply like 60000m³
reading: 66.5007m³
